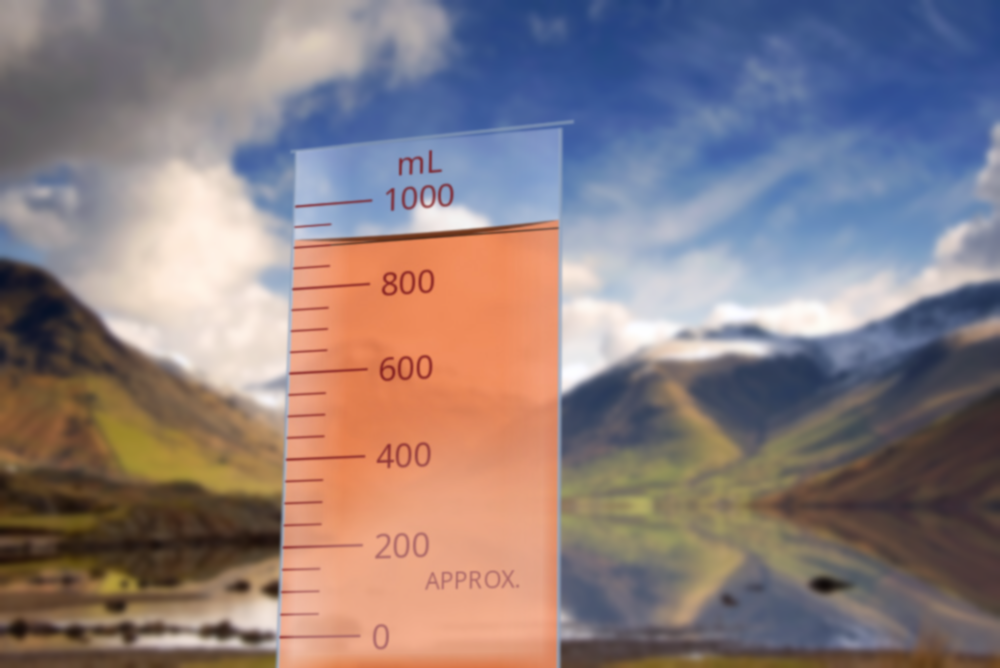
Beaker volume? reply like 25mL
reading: 900mL
